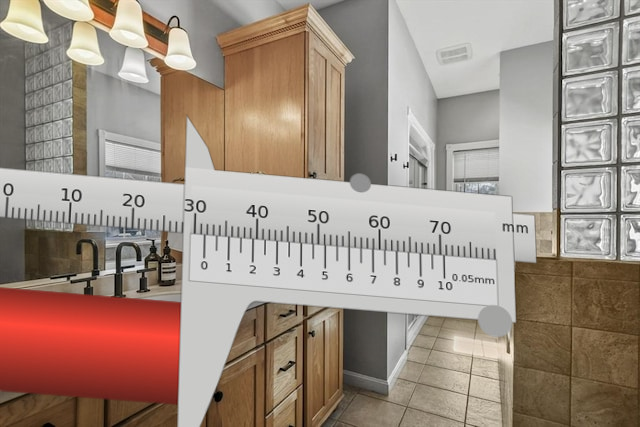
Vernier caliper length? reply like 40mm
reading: 31.6mm
